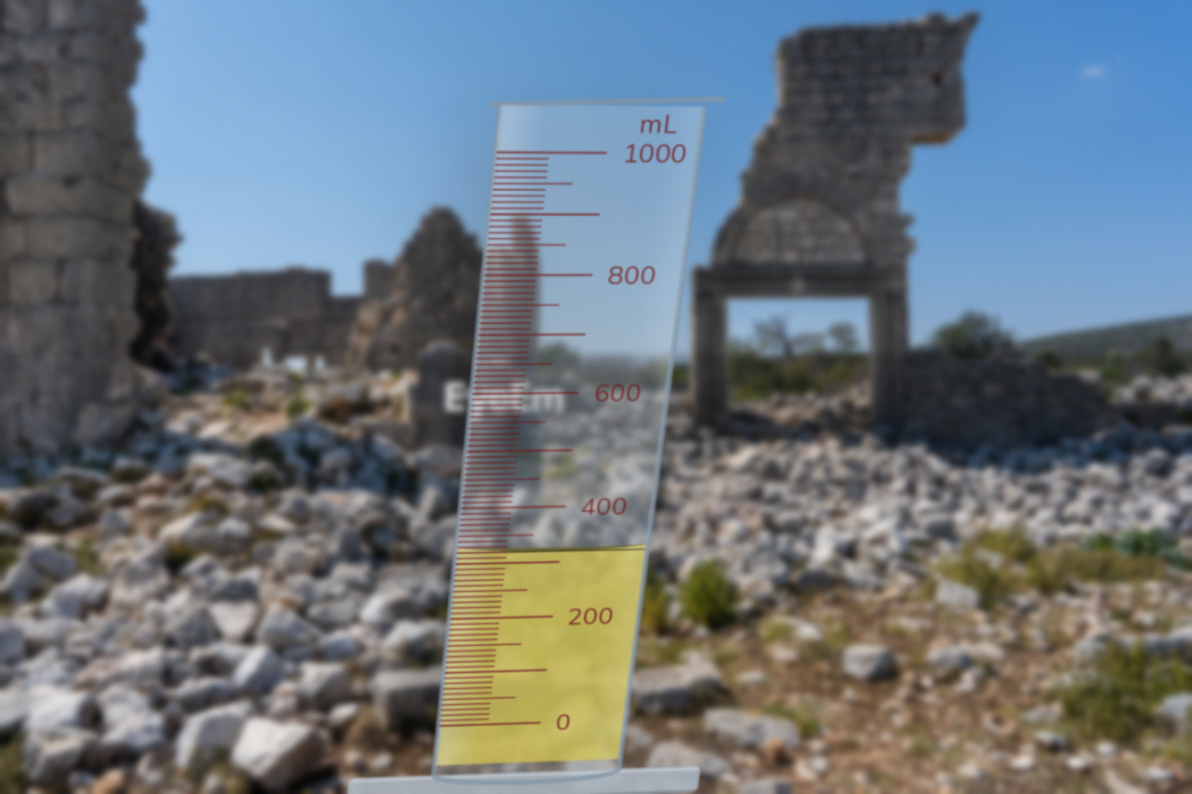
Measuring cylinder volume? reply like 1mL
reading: 320mL
